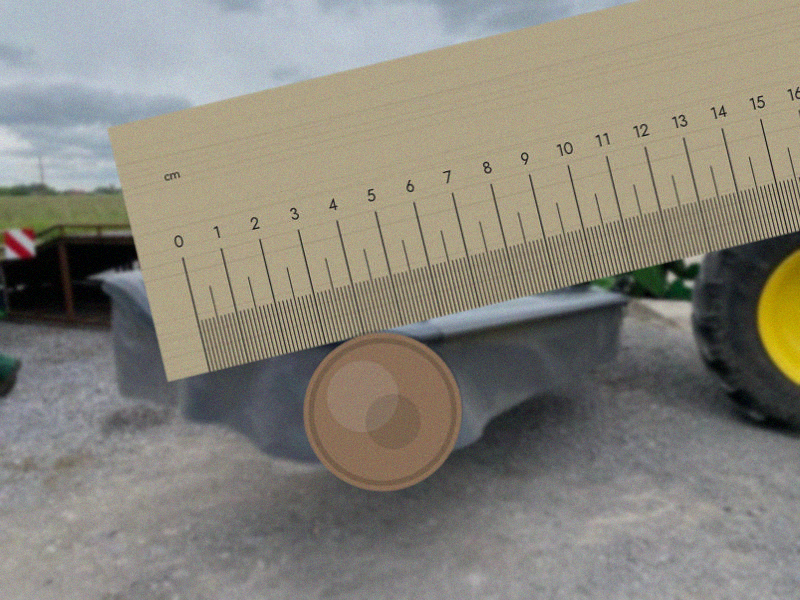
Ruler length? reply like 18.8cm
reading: 4cm
